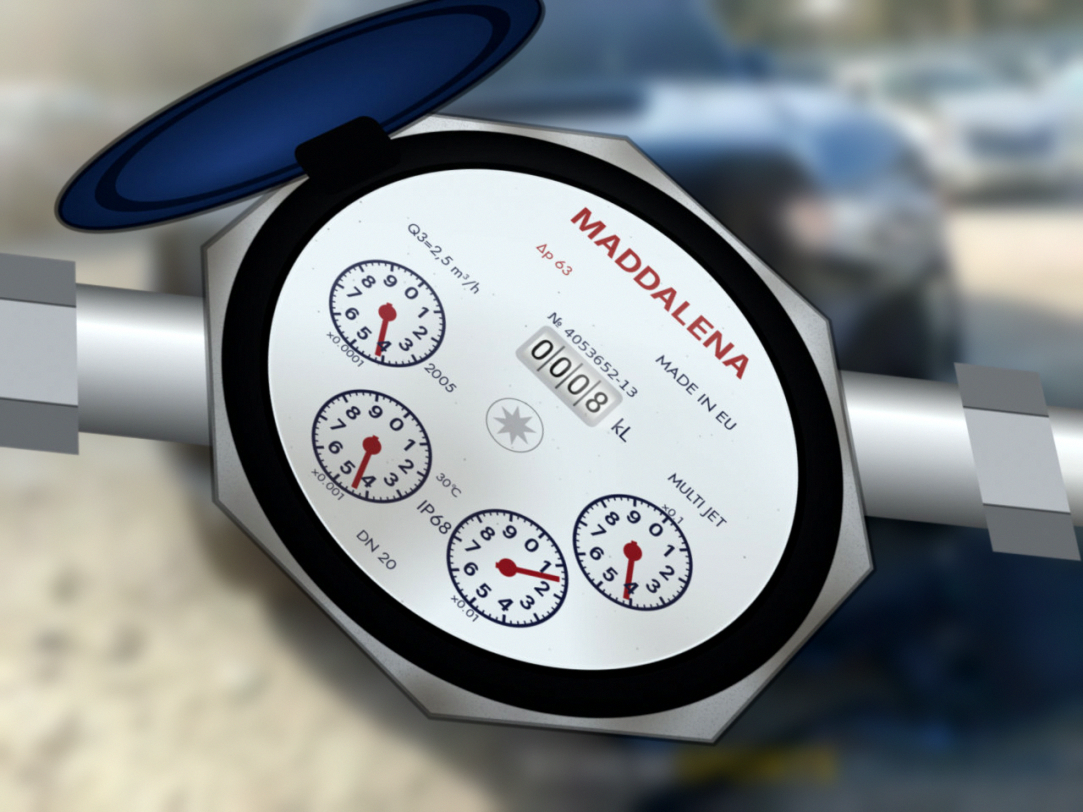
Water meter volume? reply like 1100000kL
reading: 8.4144kL
